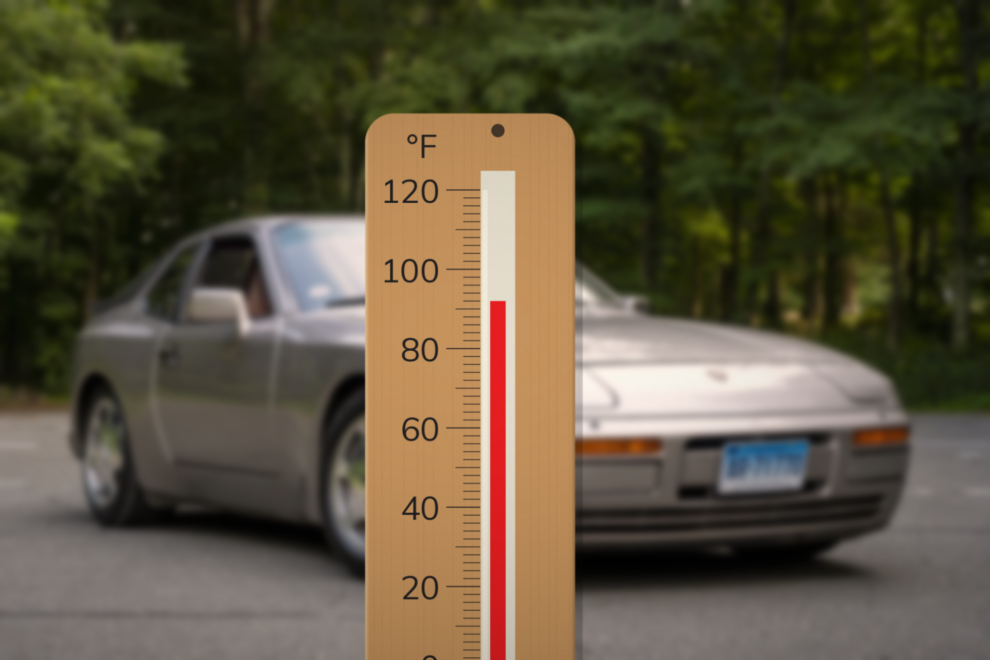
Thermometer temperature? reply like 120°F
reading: 92°F
